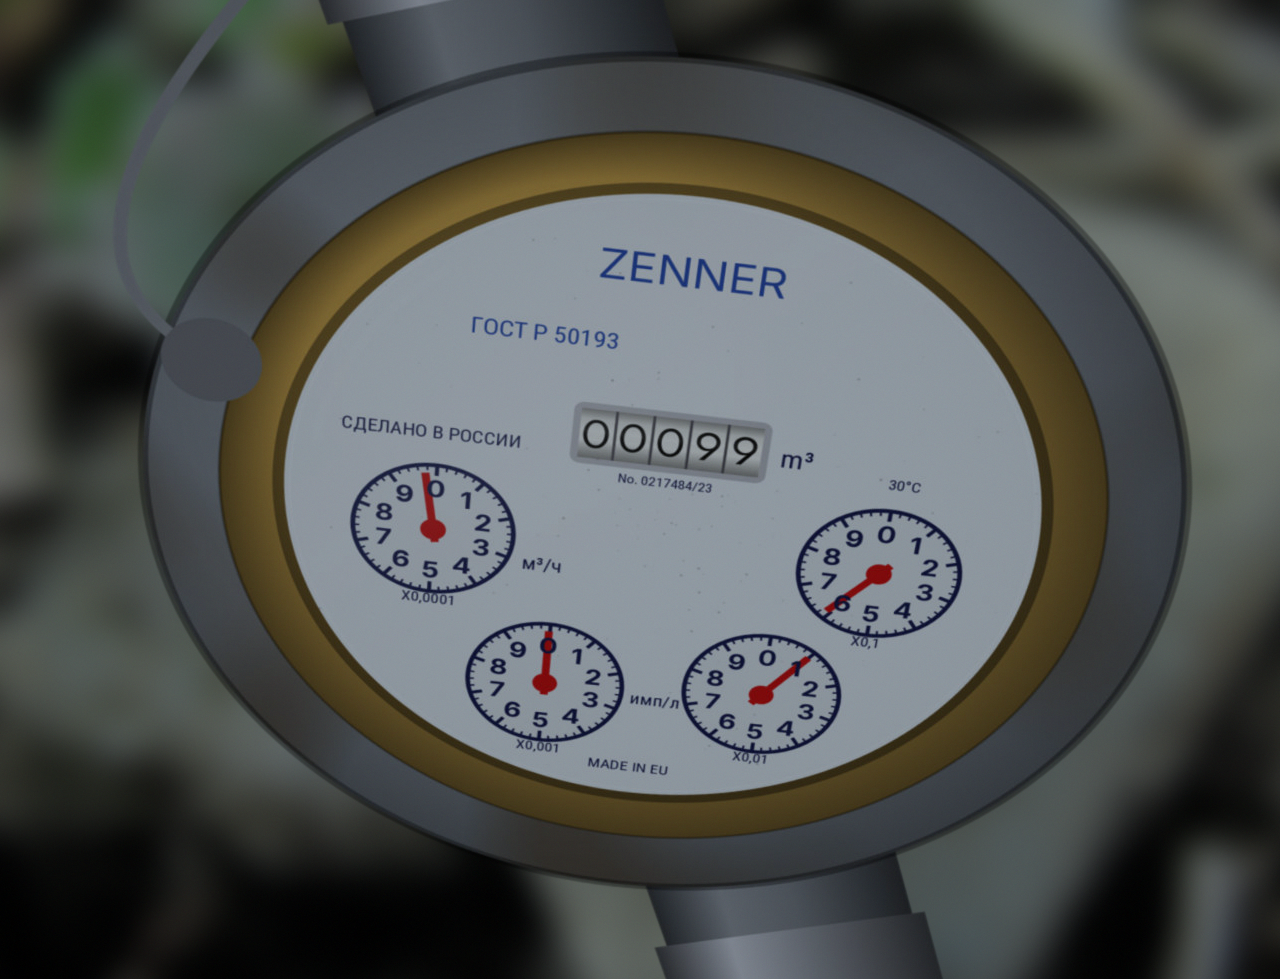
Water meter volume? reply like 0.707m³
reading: 99.6099m³
